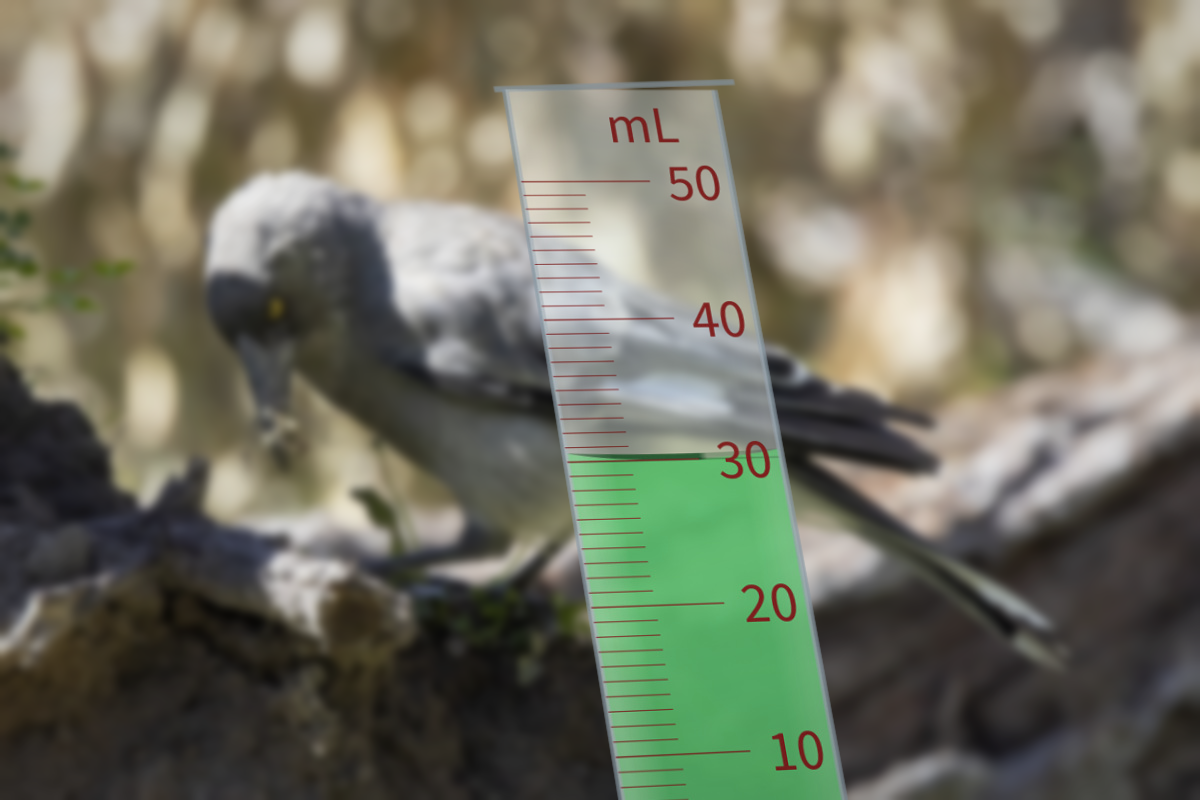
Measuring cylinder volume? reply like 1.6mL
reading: 30mL
